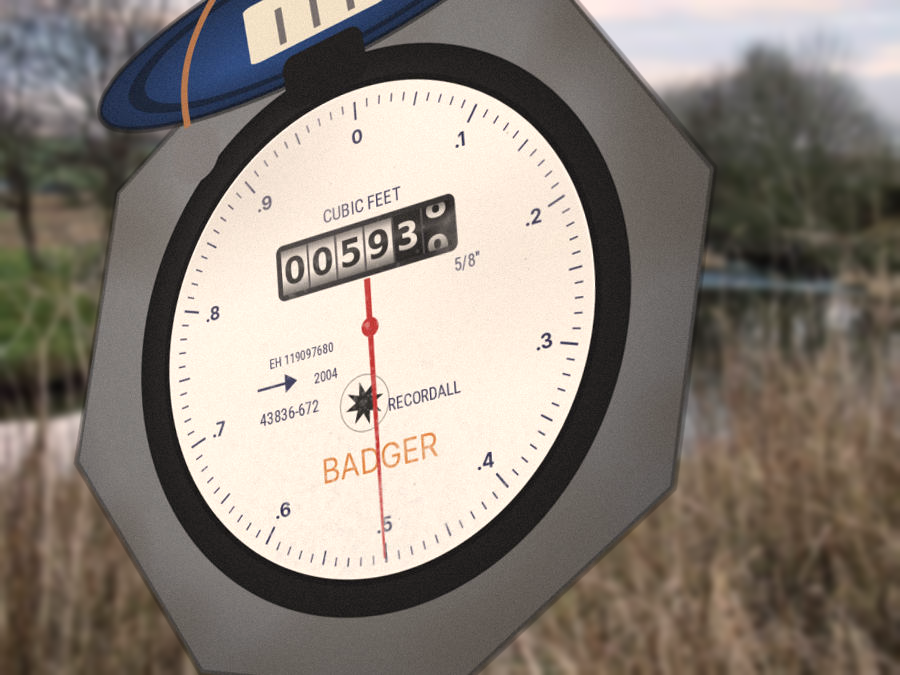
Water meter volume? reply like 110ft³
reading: 5938.50ft³
